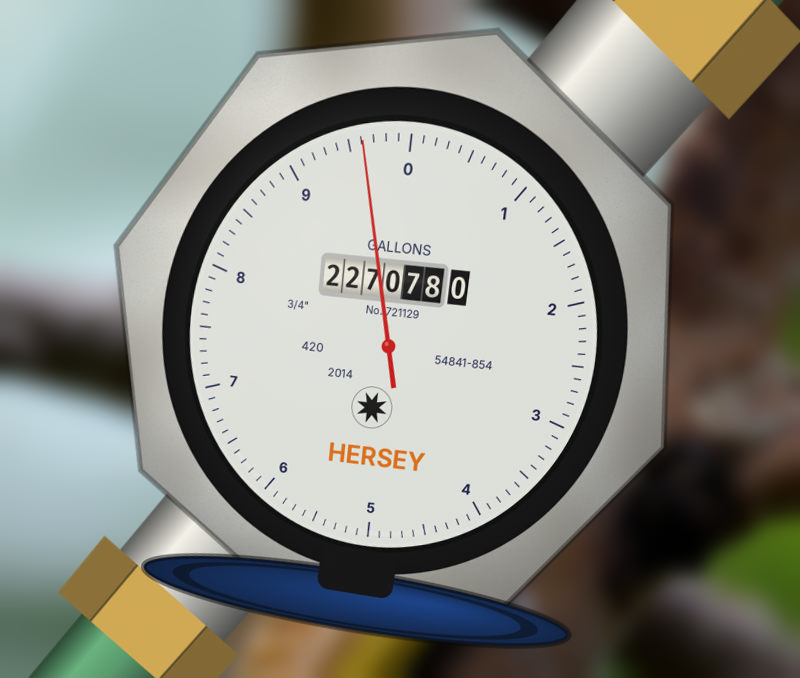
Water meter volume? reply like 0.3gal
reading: 2270779.6gal
